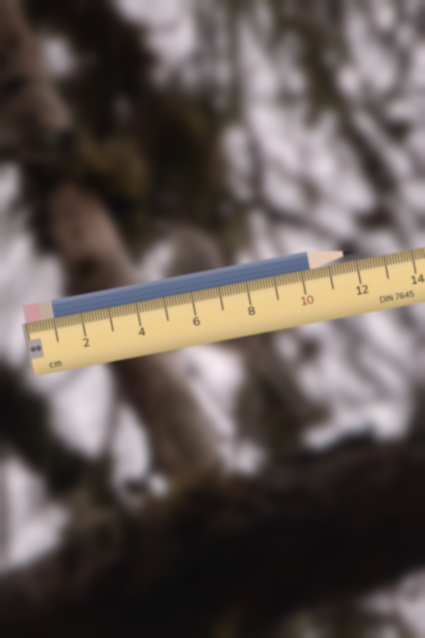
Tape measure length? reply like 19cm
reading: 12cm
